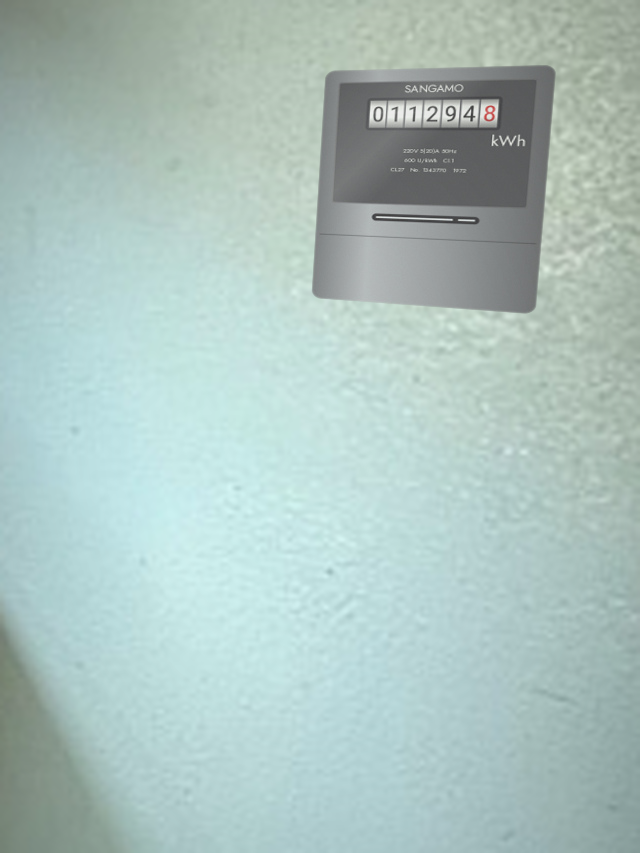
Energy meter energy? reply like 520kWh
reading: 11294.8kWh
